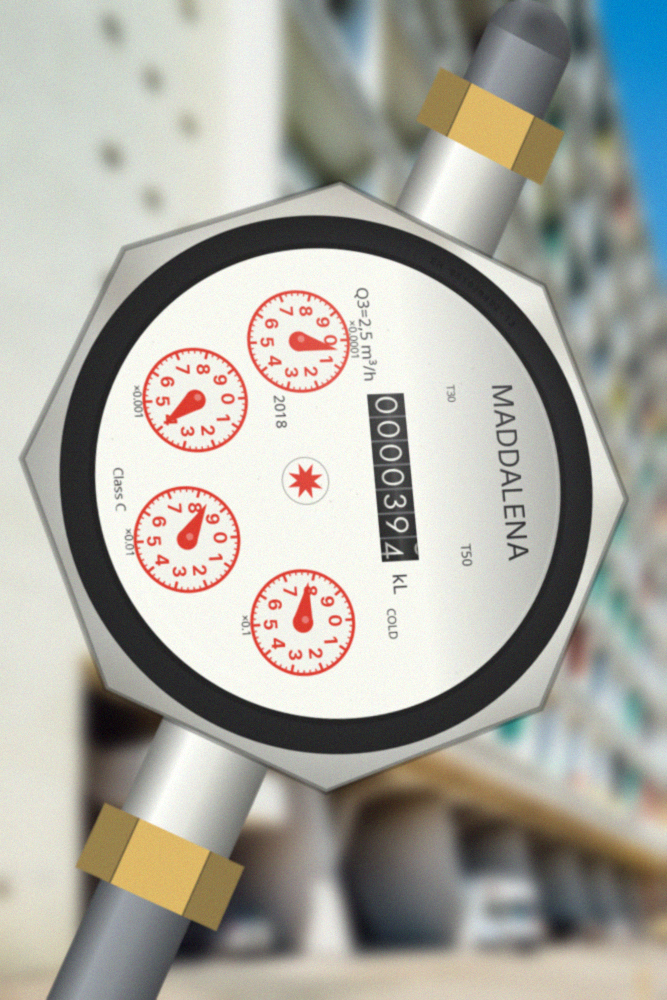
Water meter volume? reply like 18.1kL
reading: 393.7840kL
